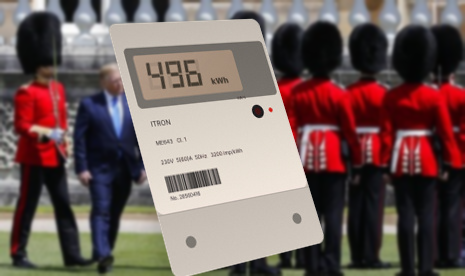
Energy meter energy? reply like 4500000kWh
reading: 496kWh
